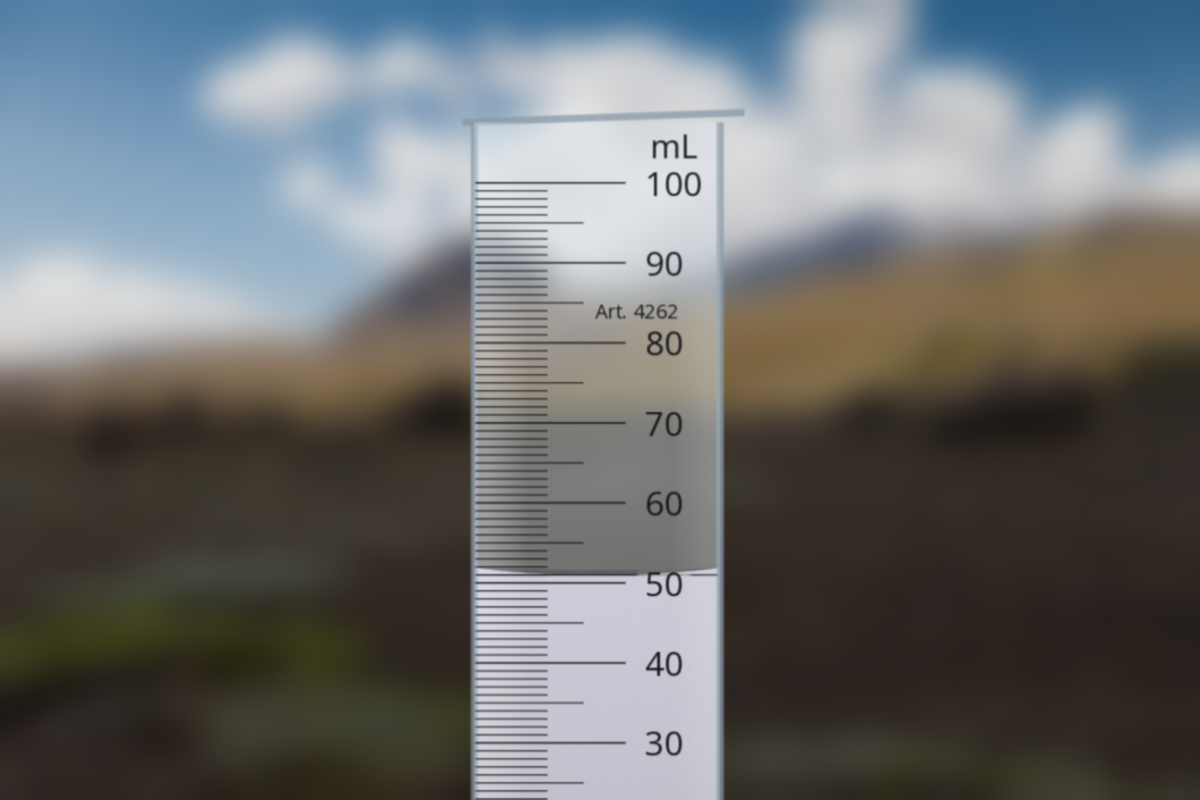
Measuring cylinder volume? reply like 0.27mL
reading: 51mL
